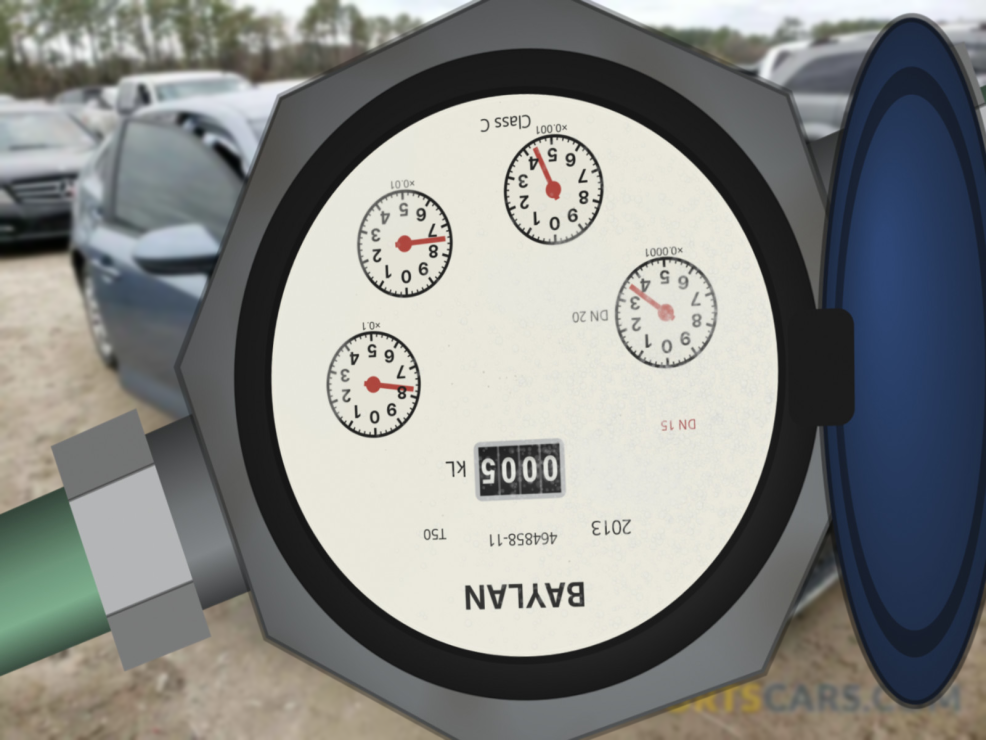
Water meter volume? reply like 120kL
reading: 5.7743kL
